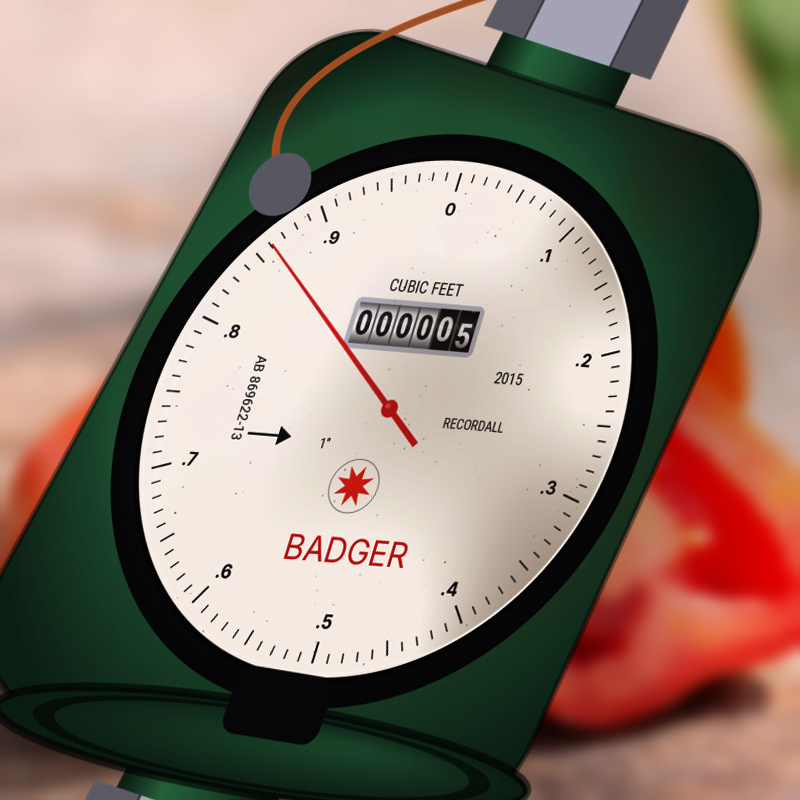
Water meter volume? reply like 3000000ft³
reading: 4.86ft³
